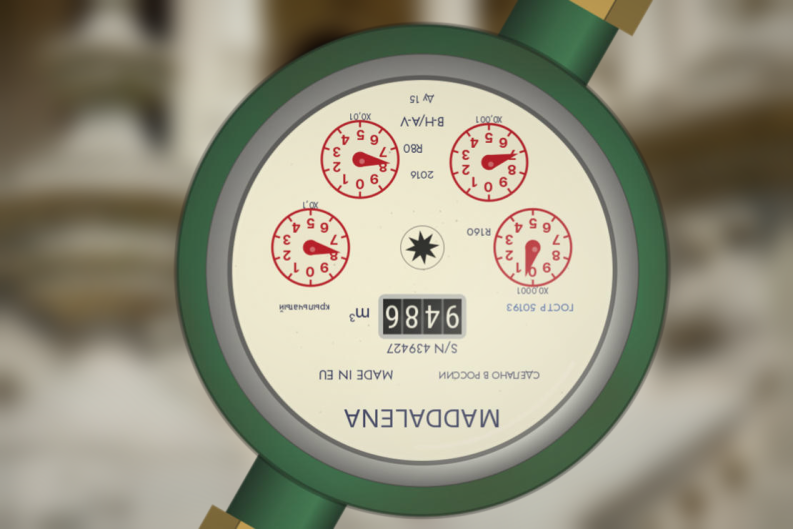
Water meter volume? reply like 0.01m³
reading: 9486.7770m³
